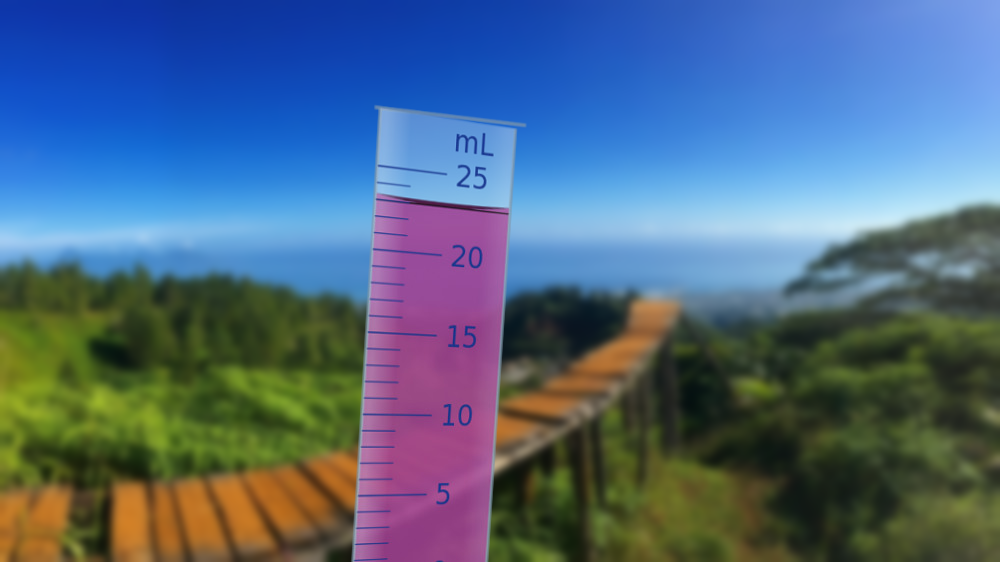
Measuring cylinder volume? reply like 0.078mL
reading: 23mL
